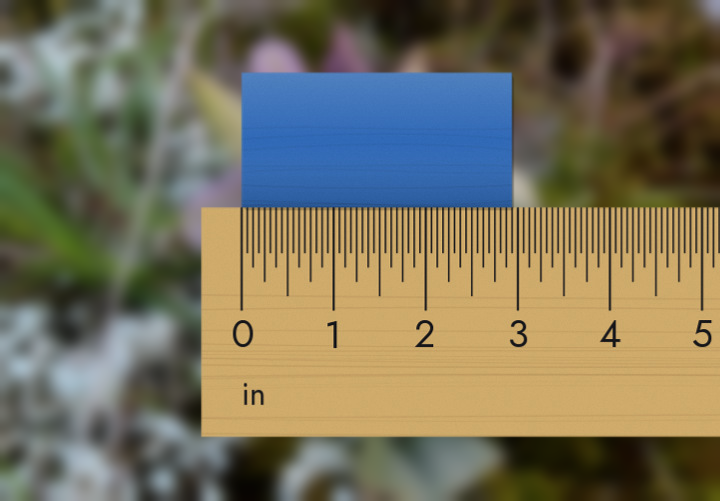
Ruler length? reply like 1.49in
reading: 2.9375in
